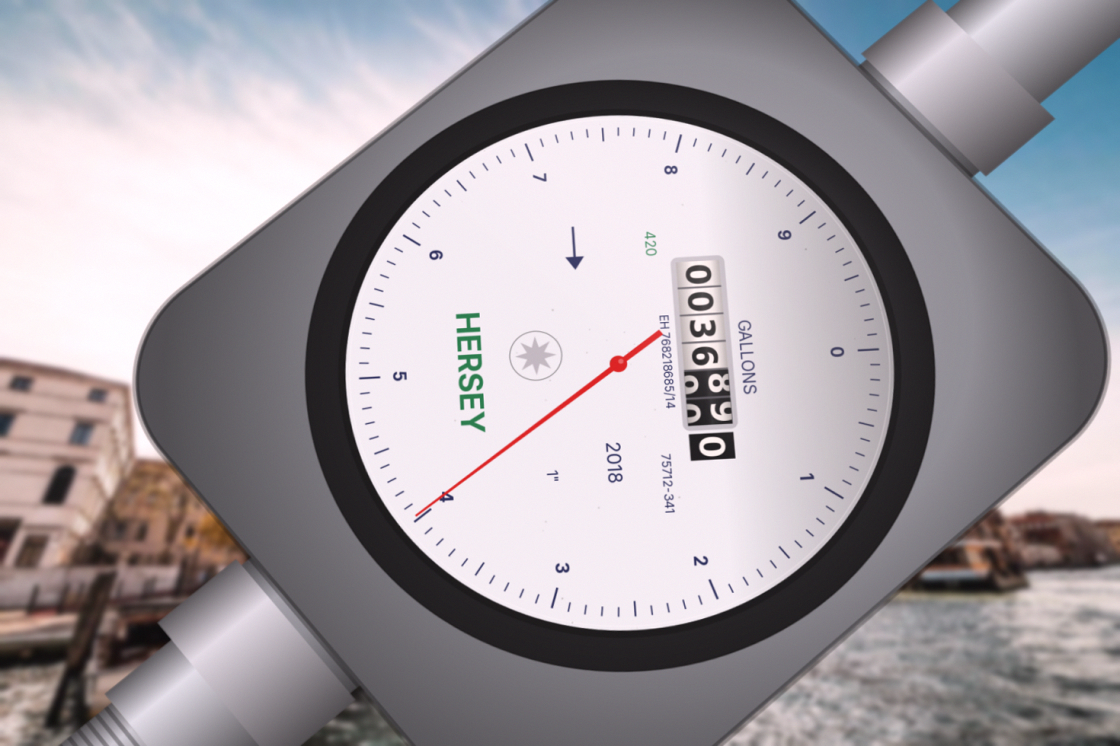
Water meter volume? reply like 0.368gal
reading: 36894.0gal
